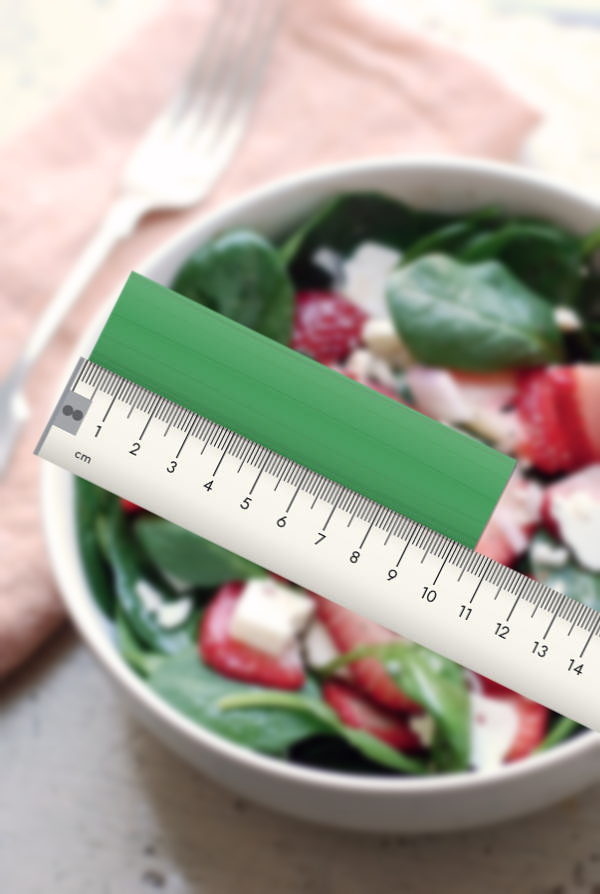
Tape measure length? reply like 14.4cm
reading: 10.5cm
